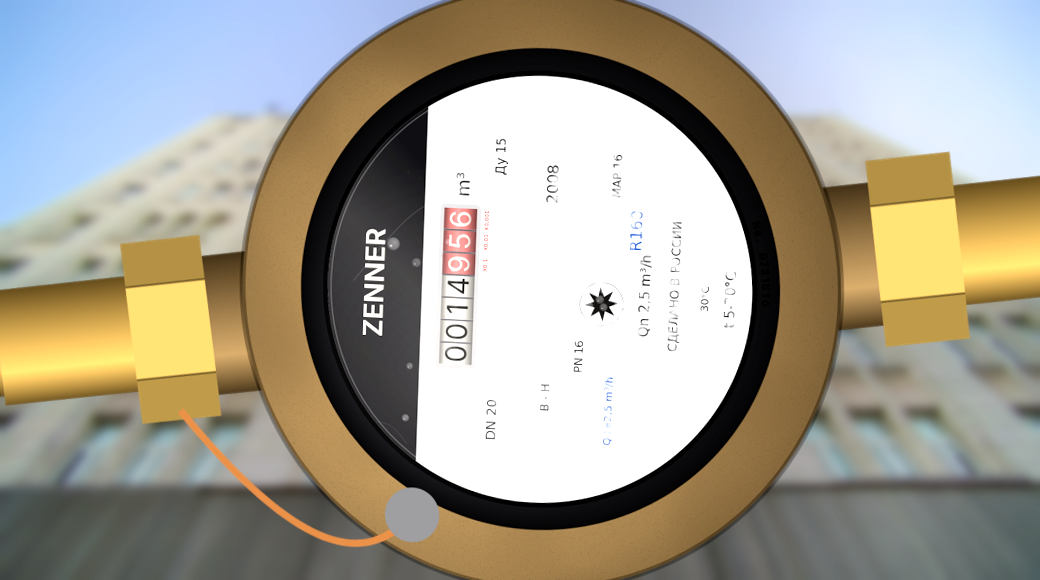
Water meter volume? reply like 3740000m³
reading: 14.956m³
